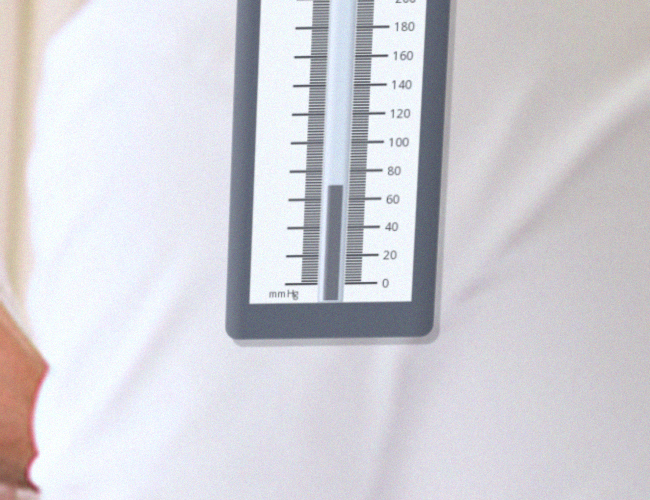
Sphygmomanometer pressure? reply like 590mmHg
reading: 70mmHg
